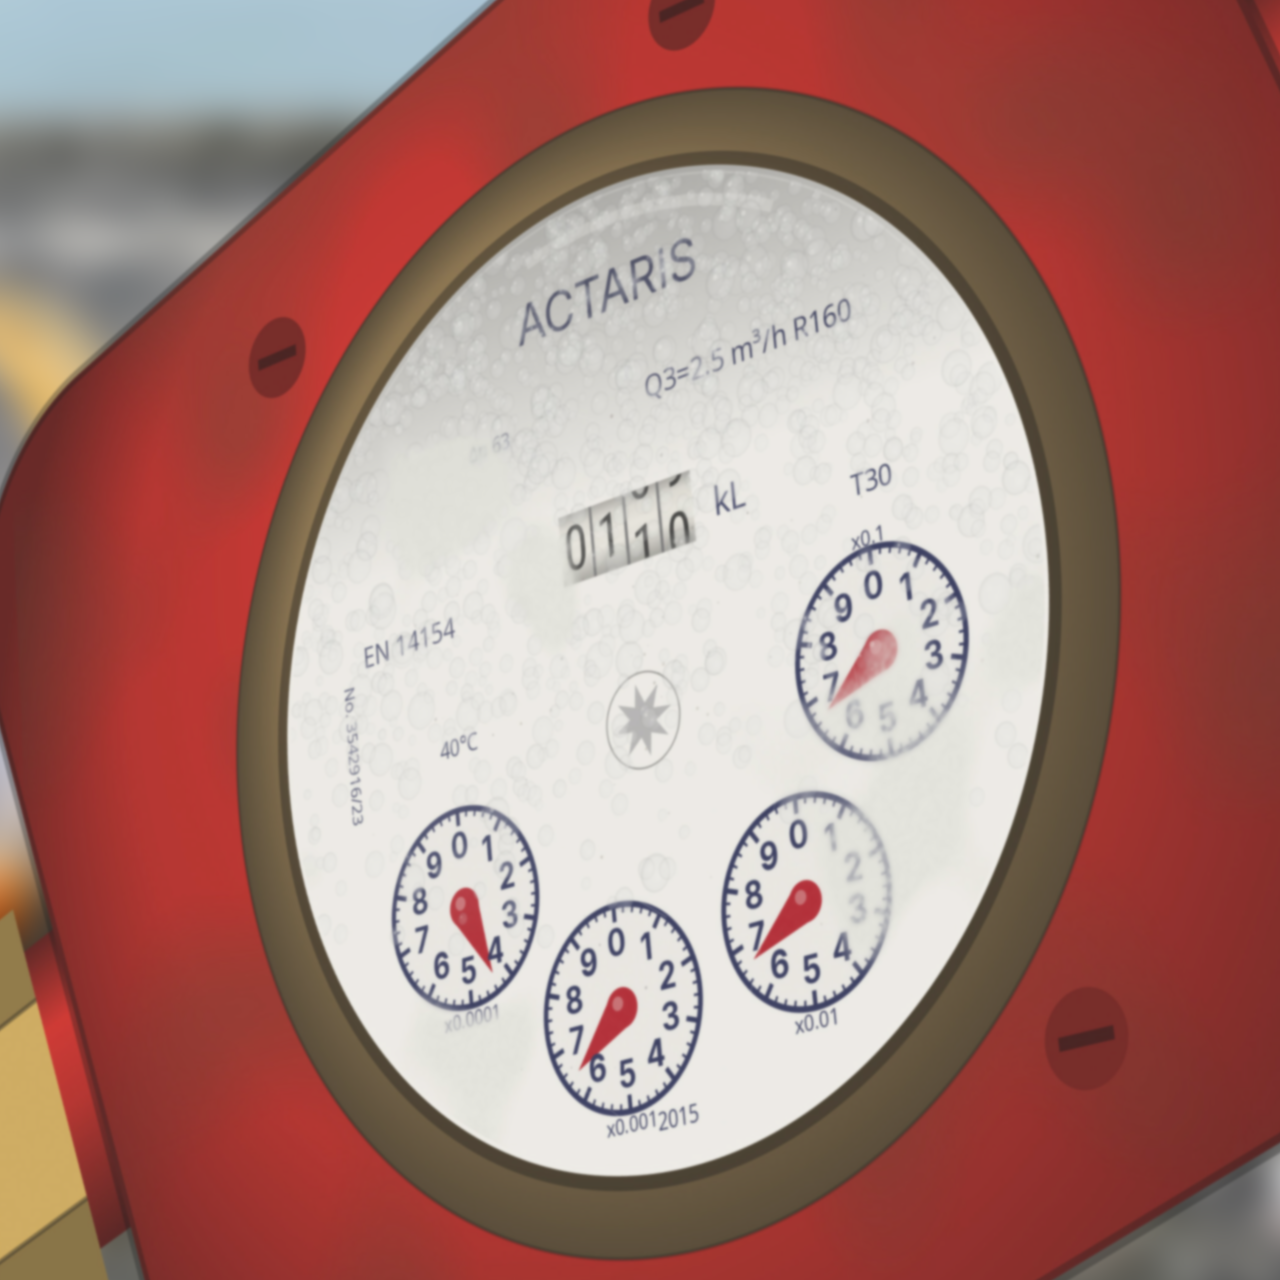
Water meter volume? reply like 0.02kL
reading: 109.6664kL
